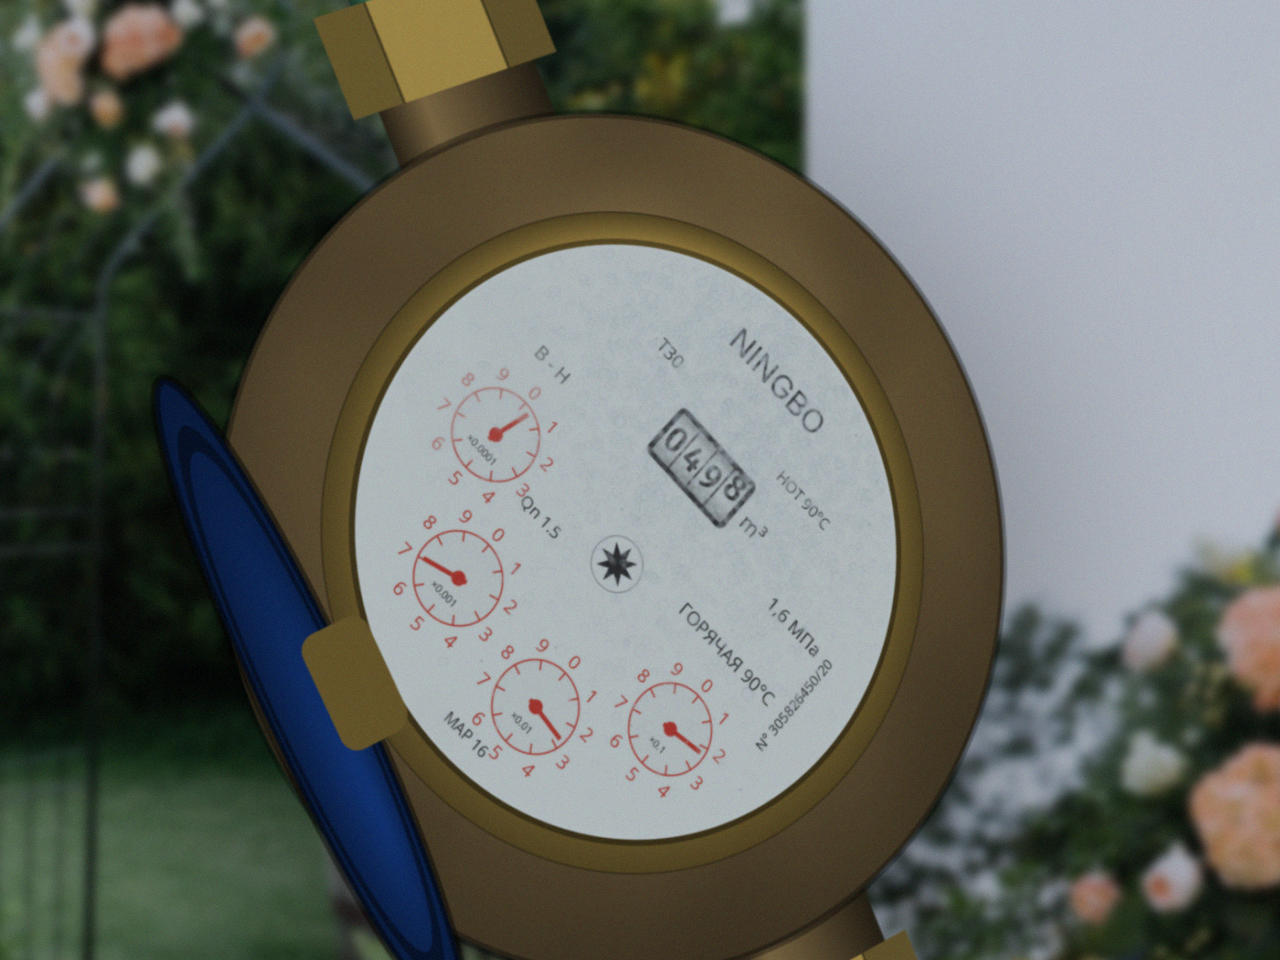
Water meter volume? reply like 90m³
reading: 498.2270m³
